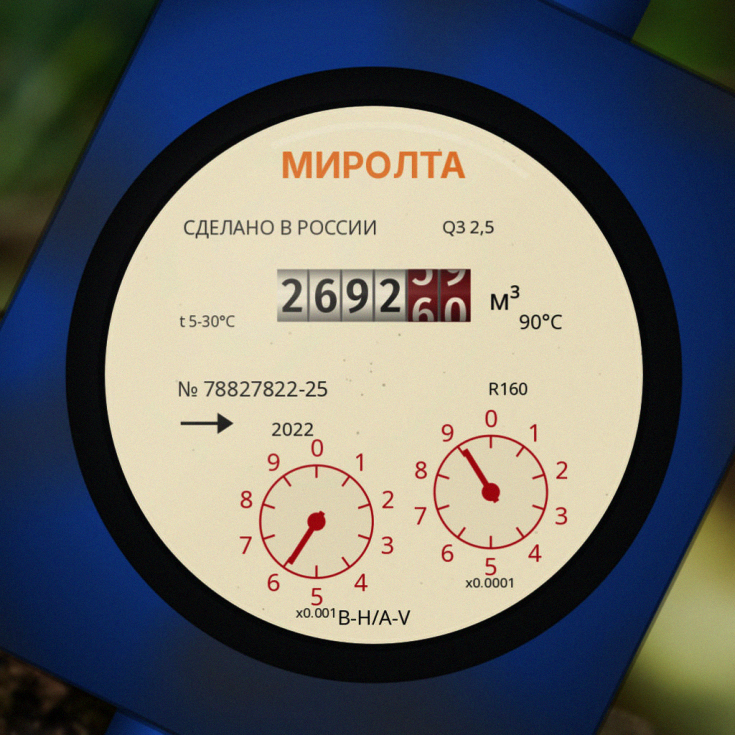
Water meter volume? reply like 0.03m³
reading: 2692.5959m³
